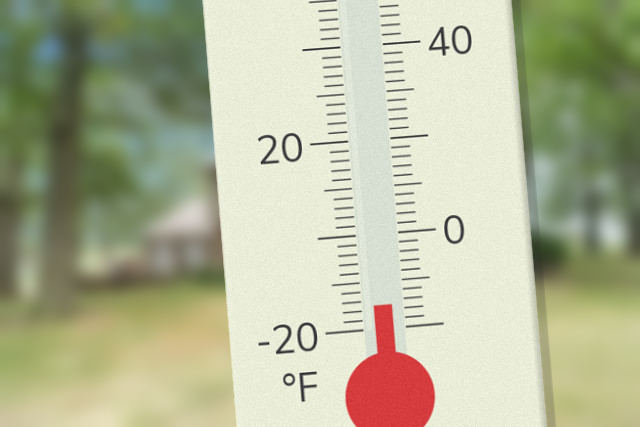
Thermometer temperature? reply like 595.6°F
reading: -15°F
